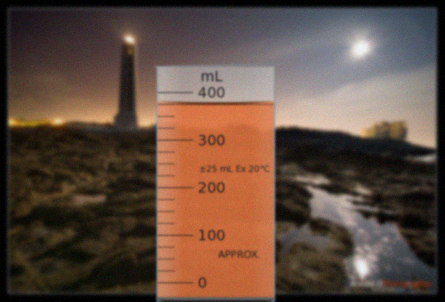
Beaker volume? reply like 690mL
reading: 375mL
